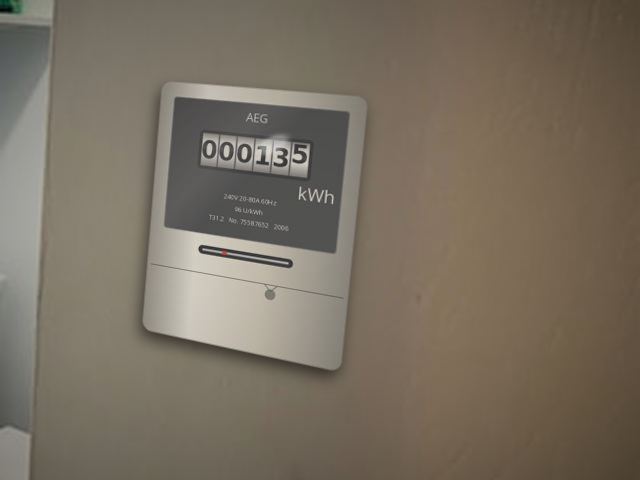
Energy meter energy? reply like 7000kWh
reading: 135kWh
